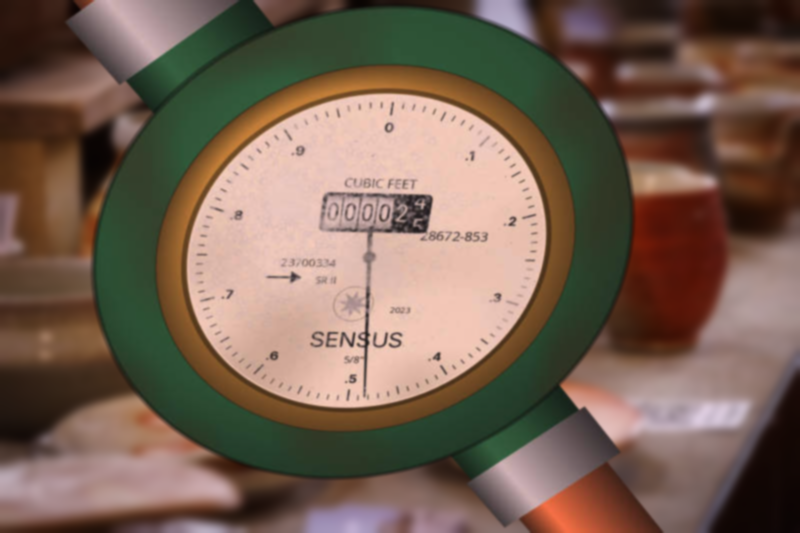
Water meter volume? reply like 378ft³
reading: 24.48ft³
